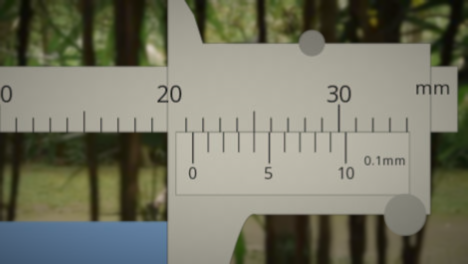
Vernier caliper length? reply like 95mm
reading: 21.4mm
